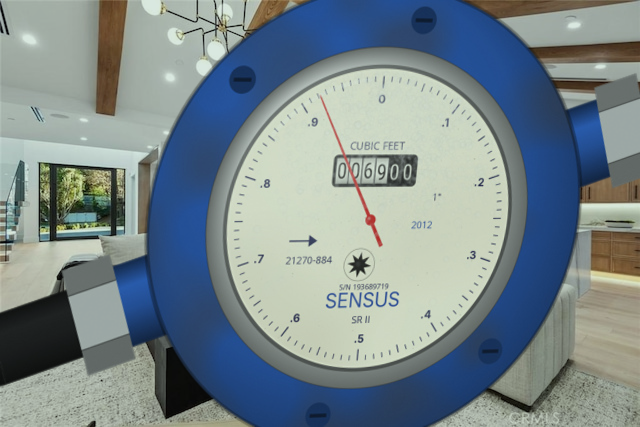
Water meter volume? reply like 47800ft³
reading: 6899.92ft³
